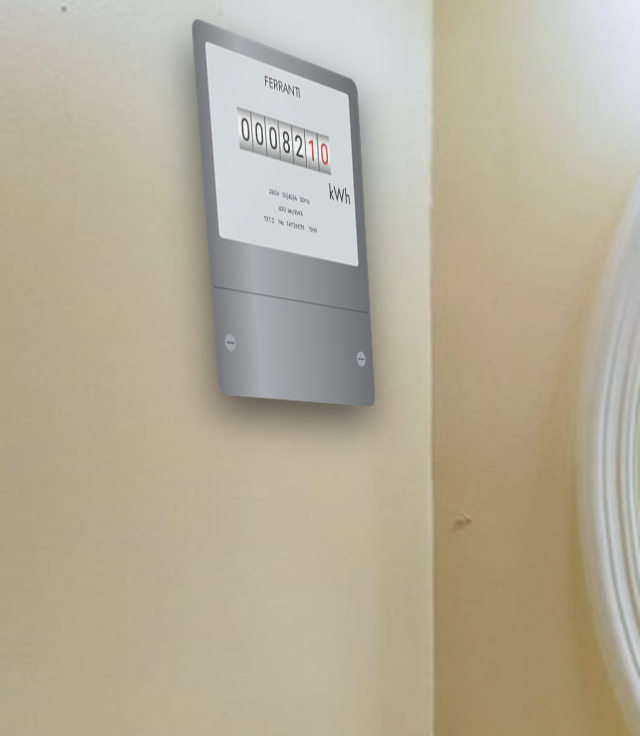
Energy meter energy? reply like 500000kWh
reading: 82.10kWh
